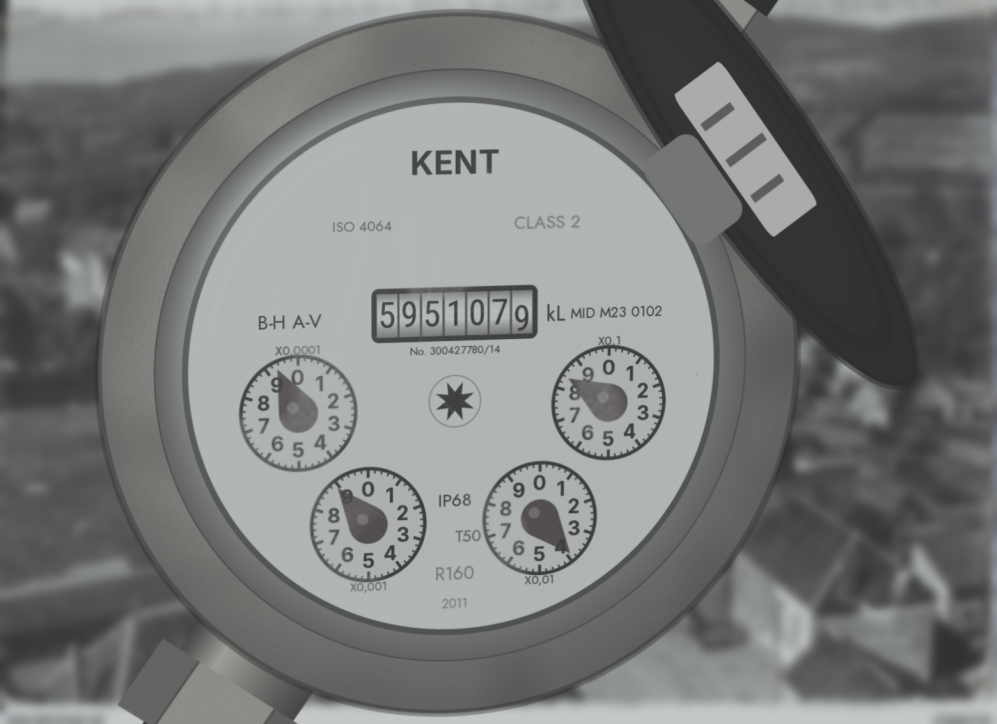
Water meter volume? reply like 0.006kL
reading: 5951078.8389kL
